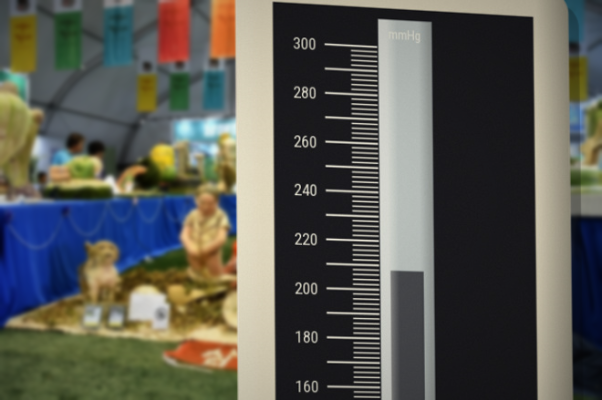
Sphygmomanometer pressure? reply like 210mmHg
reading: 208mmHg
